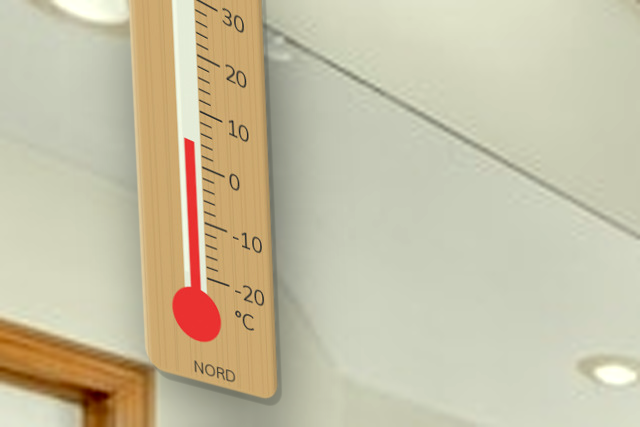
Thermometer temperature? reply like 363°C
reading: 4°C
